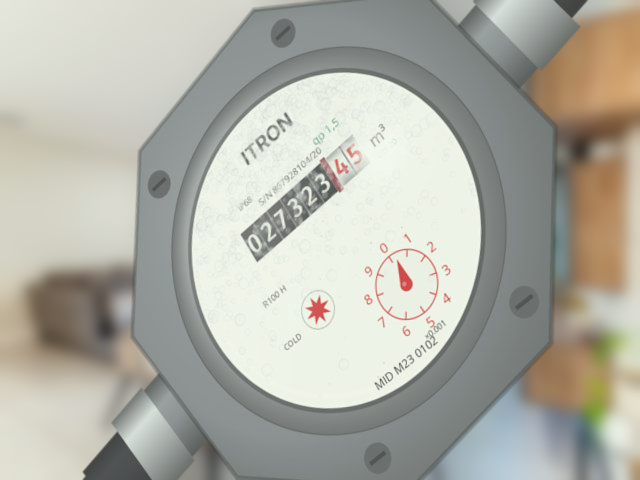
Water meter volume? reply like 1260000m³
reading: 27323.450m³
